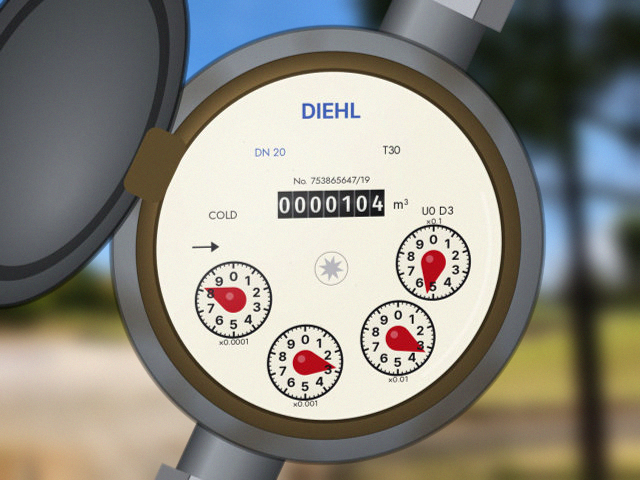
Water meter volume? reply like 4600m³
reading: 104.5328m³
